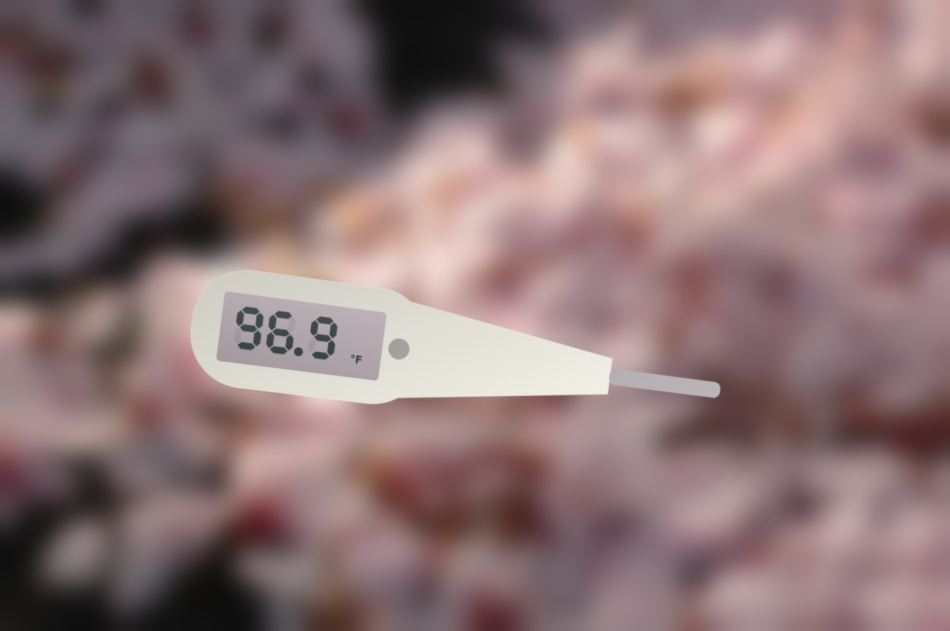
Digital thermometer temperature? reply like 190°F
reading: 96.9°F
